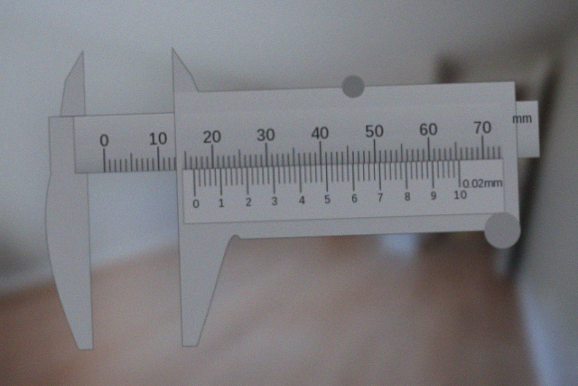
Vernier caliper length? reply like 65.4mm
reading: 16.5mm
